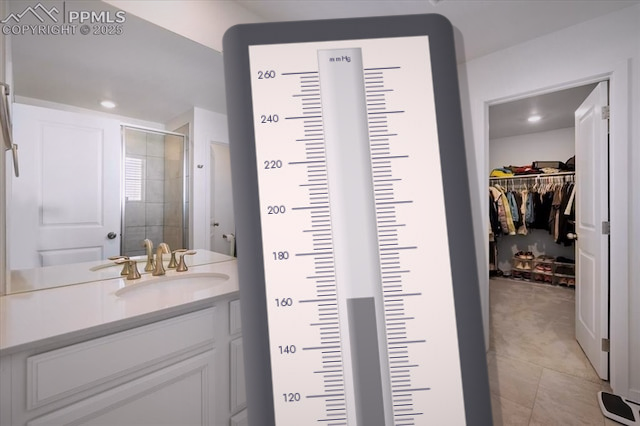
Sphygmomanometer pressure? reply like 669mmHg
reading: 160mmHg
